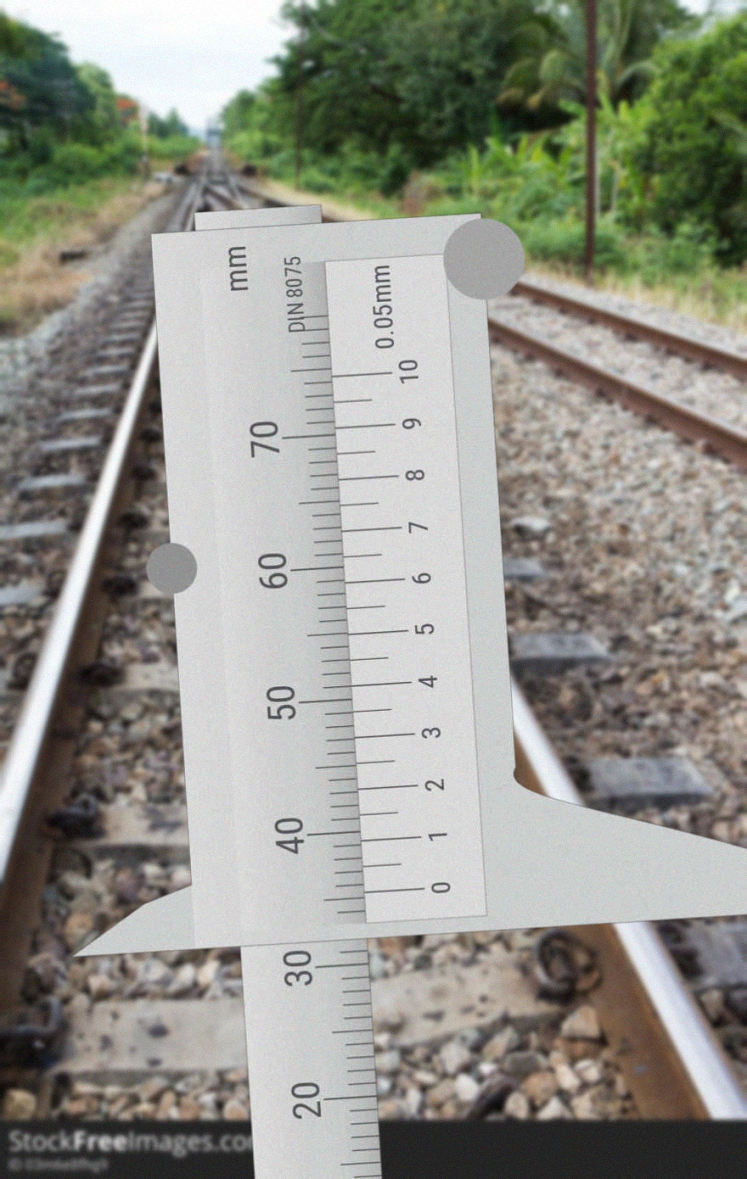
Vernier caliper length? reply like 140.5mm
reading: 35.4mm
